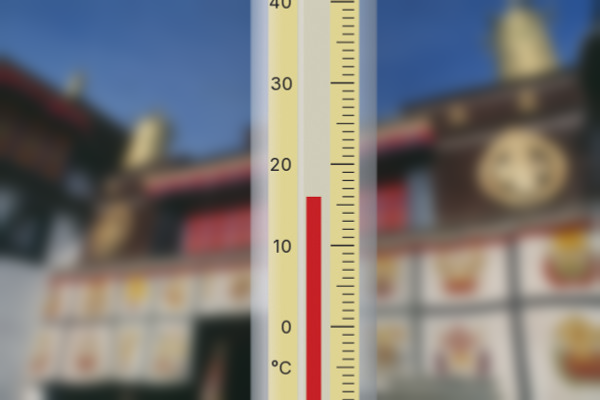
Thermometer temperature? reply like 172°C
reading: 16°C
